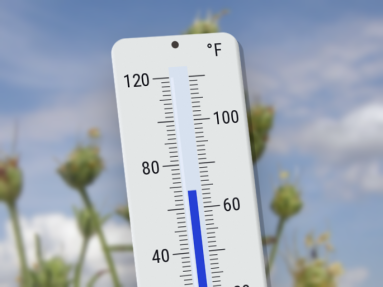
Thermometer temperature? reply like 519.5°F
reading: 68°F
